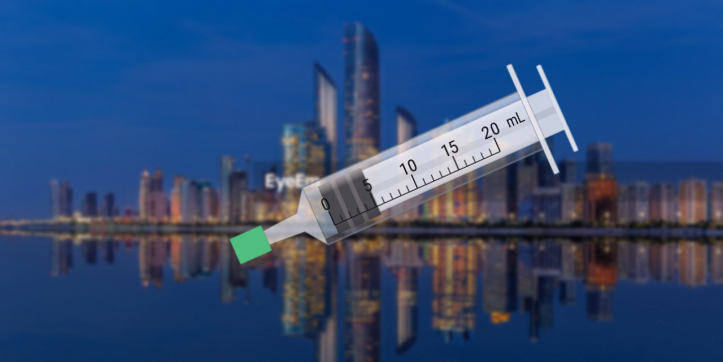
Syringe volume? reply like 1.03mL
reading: 0mL
